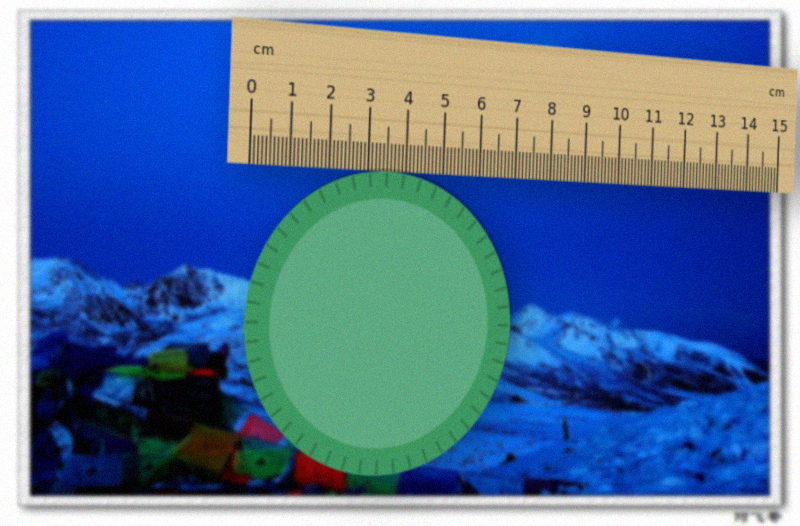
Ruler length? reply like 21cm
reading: 7cm
